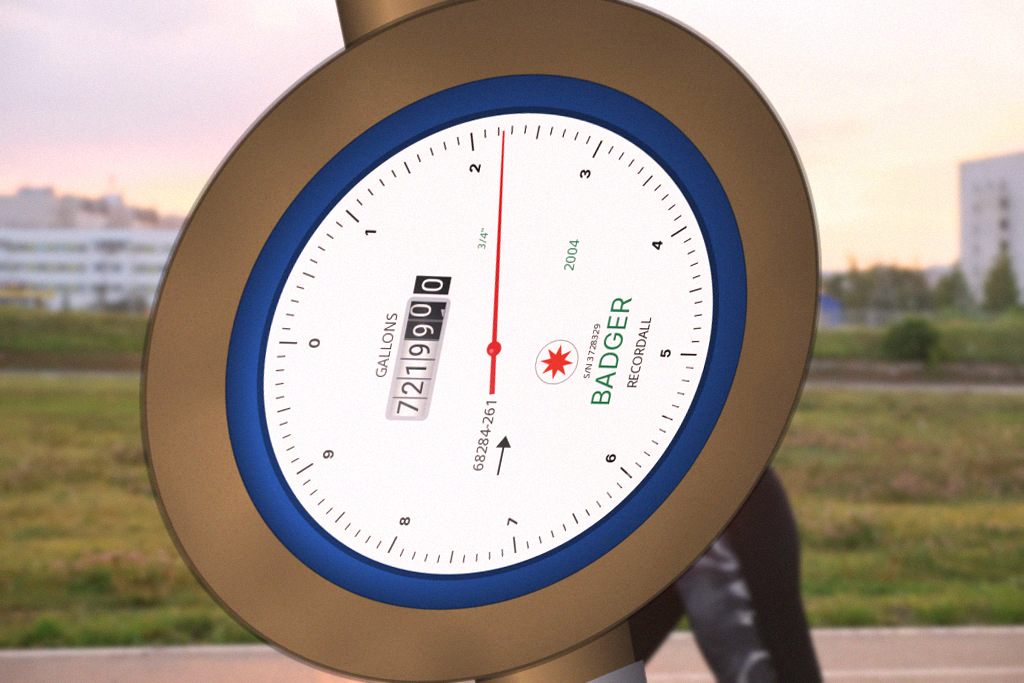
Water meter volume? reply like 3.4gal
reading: 7219902.2gal
